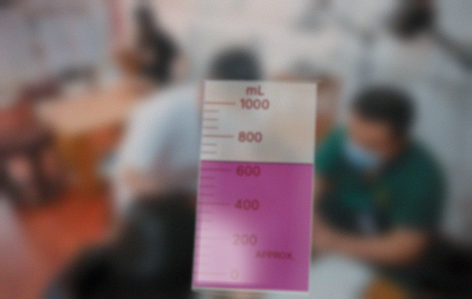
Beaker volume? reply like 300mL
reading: 650mL
